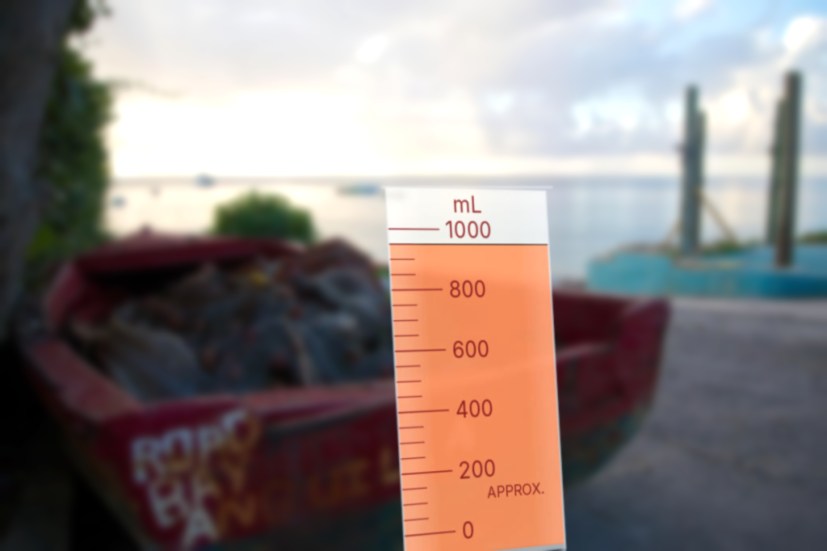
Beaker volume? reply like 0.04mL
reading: 950mL
